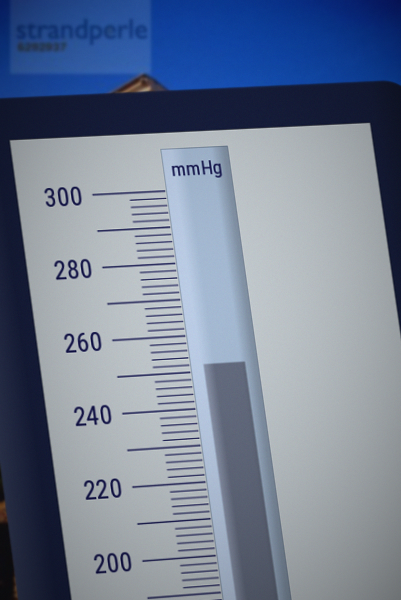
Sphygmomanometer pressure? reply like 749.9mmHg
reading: 252mmHg
